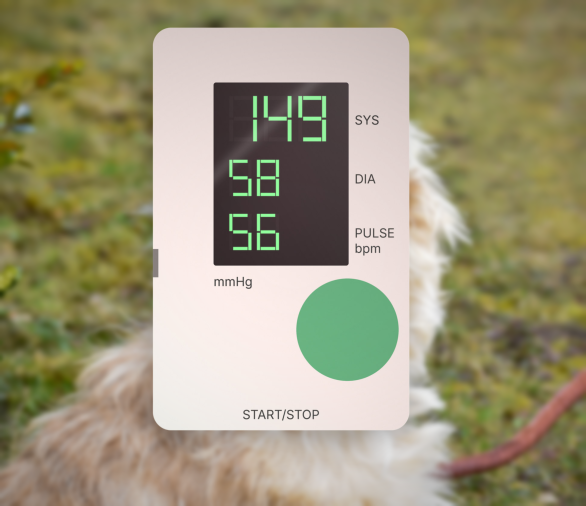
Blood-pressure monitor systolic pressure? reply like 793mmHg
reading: 149mmHg
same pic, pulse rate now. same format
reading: 56bpm
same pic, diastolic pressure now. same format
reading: 58mmHg
